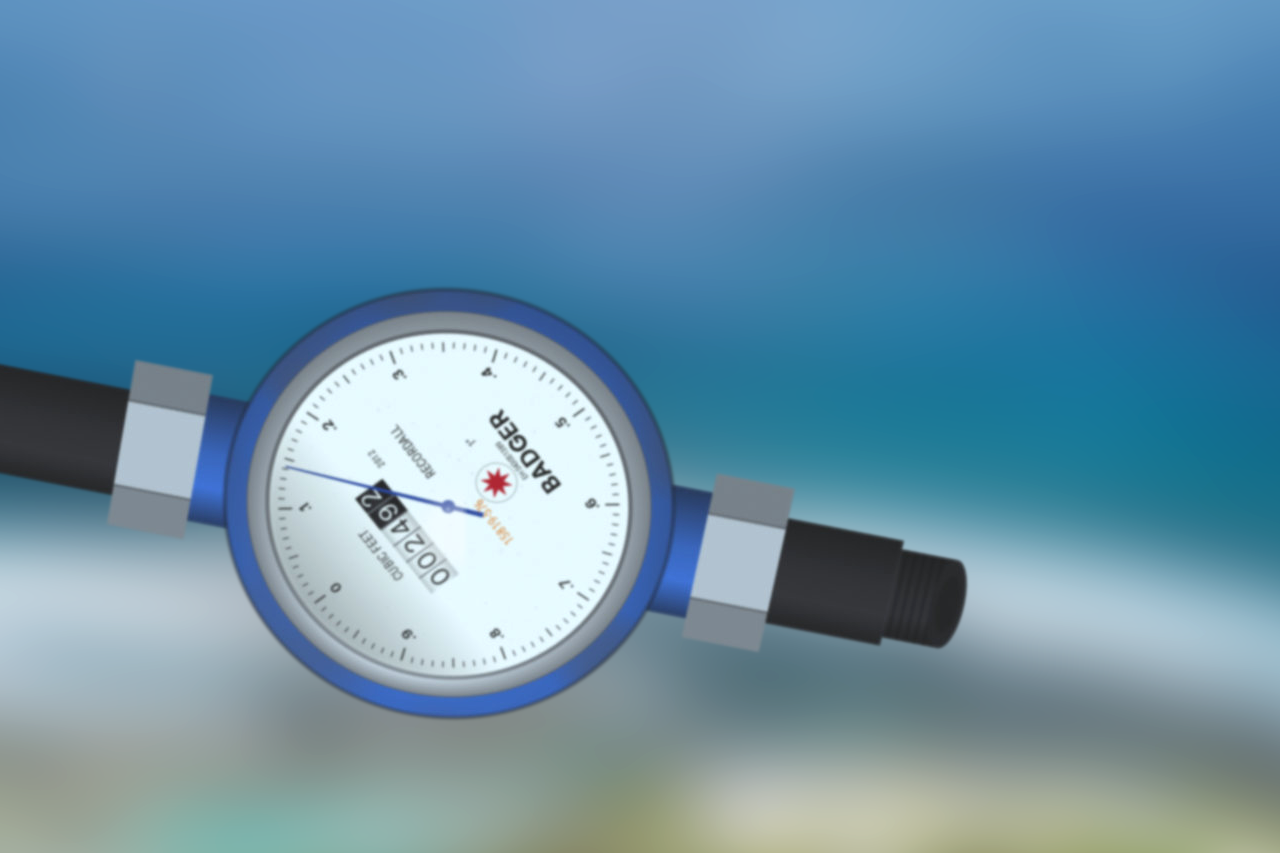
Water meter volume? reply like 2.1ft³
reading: 2492.14ft³
